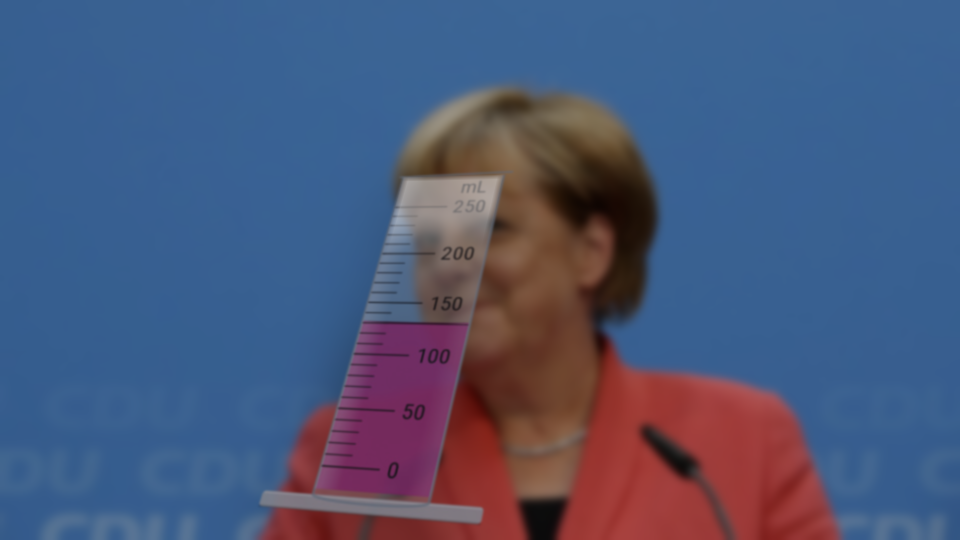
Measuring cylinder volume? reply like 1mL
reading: 130mL
